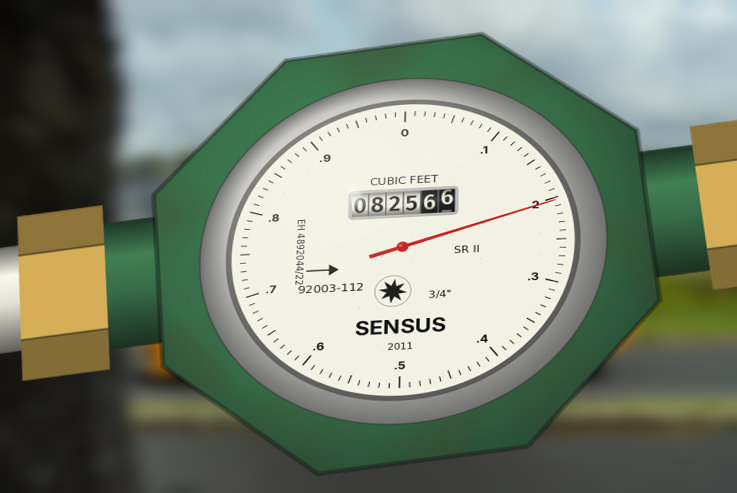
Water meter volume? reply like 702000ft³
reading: 82566.20ft³
